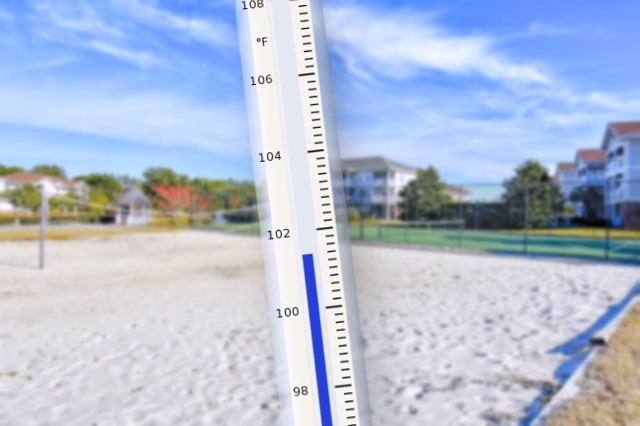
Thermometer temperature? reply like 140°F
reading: 101.4°F
